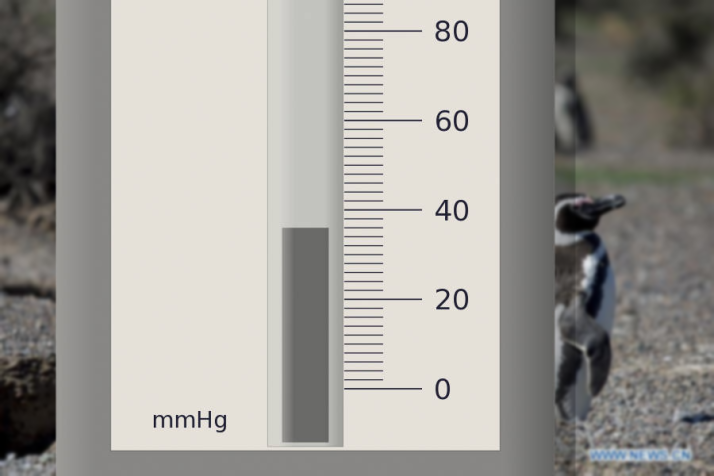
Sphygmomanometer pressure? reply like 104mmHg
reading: 36mmHg
